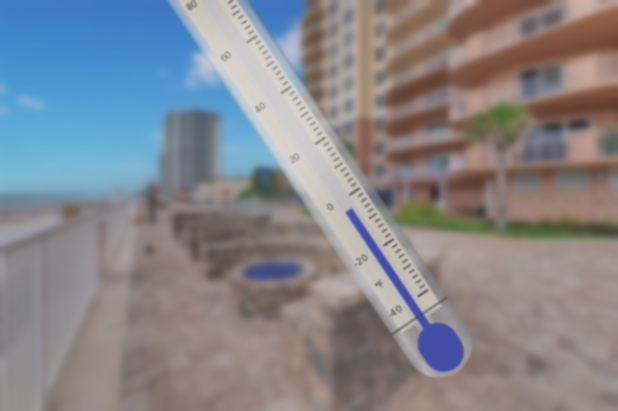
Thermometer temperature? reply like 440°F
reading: -4°F
